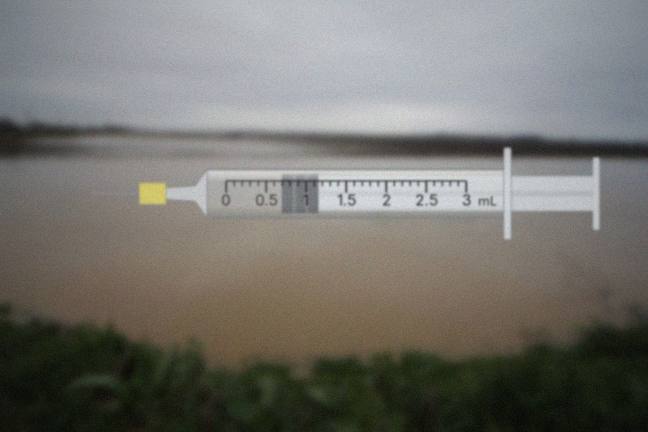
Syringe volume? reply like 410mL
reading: 0.7mL
